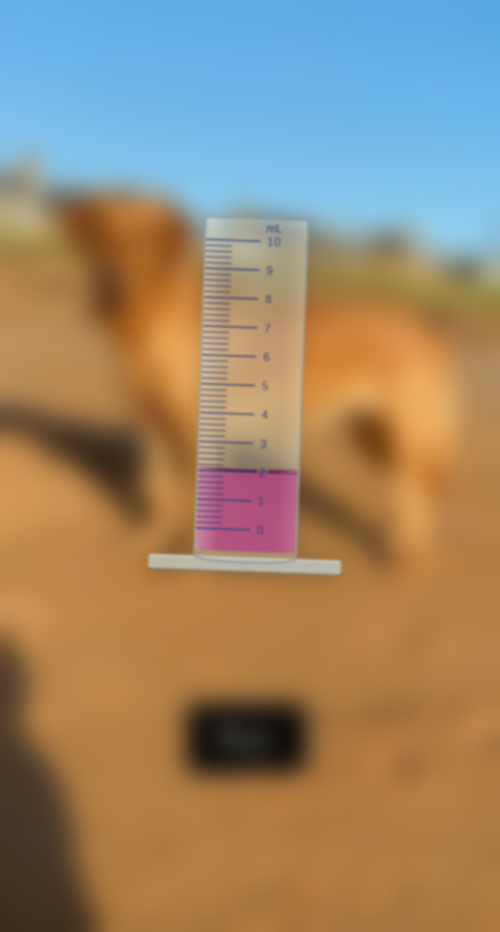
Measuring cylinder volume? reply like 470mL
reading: 2mL
